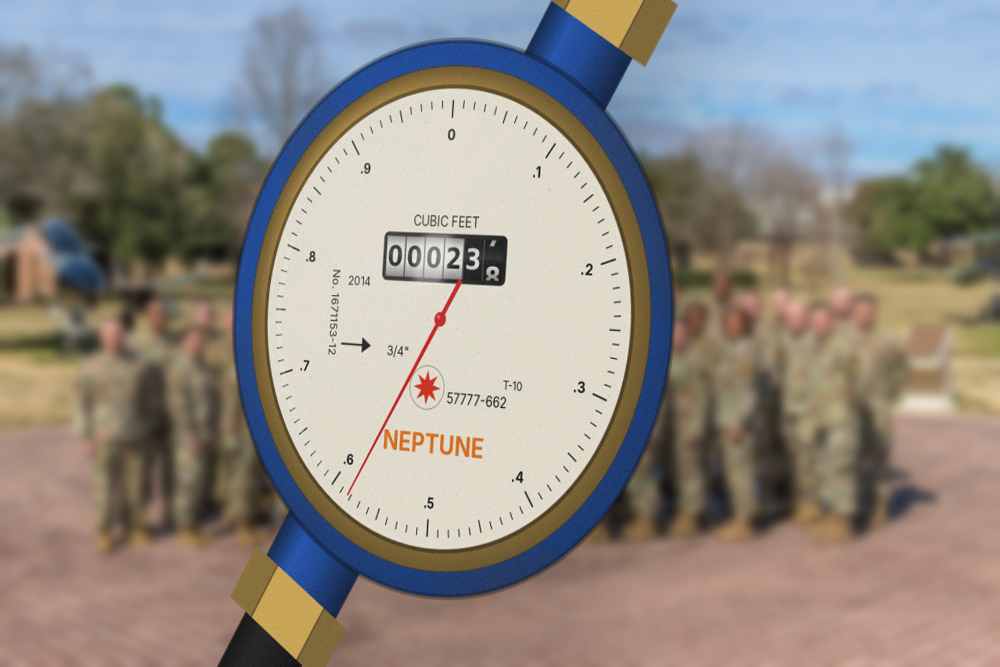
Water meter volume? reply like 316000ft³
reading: 237.58ft³
